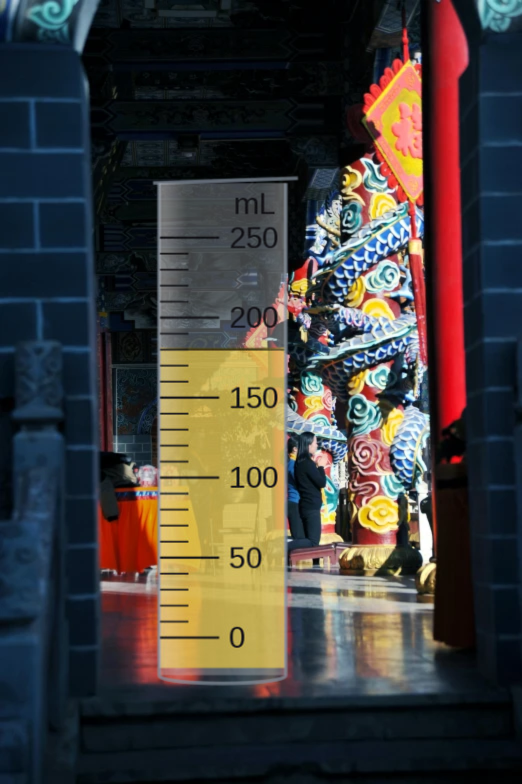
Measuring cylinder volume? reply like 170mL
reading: 180mL
